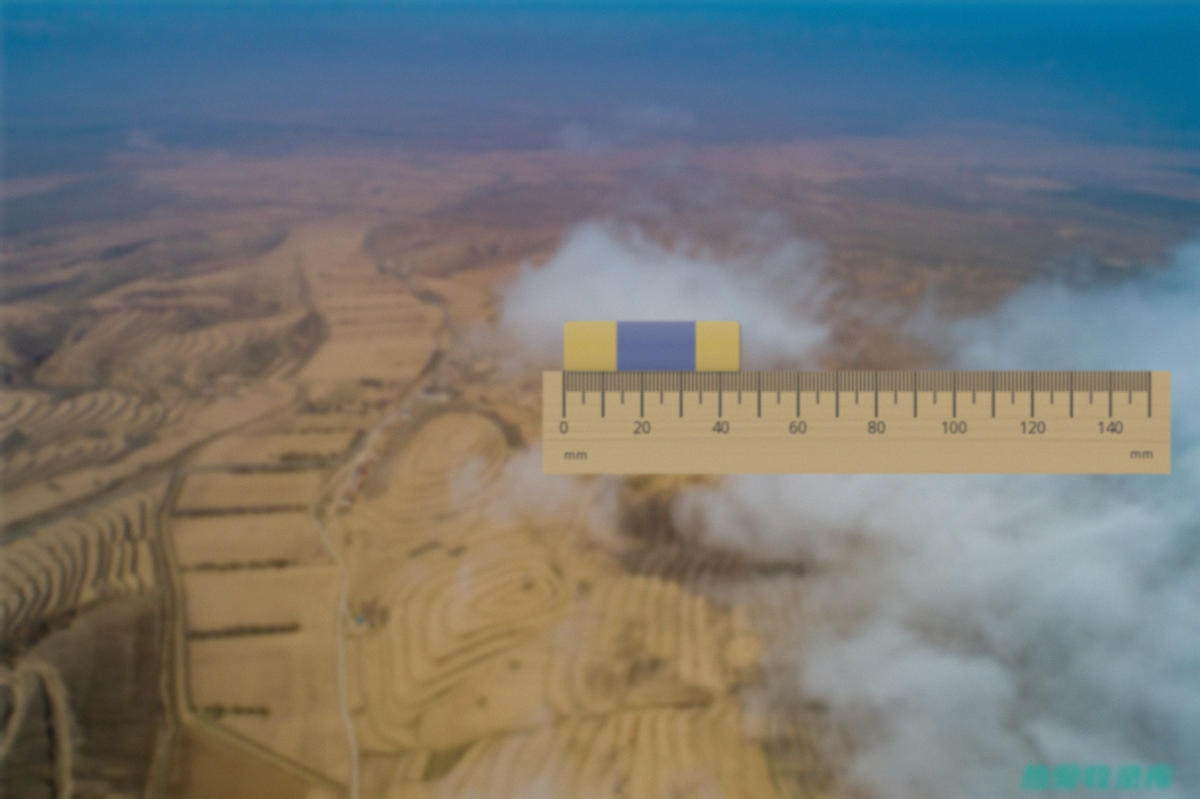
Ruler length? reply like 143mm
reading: 45mm
